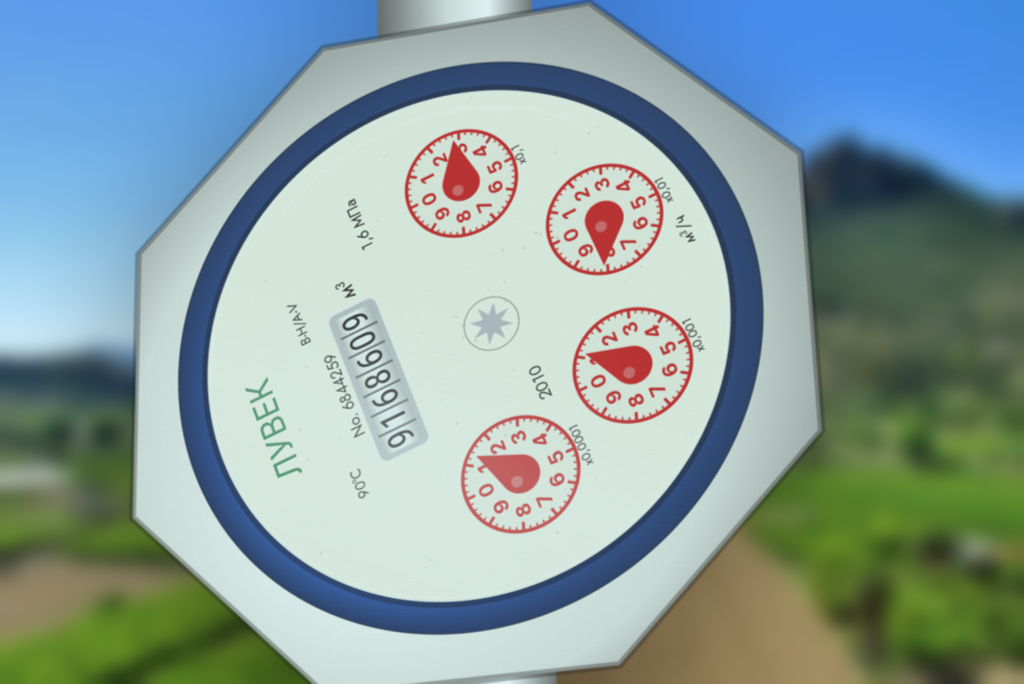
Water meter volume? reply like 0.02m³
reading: 9168609.2811m³
